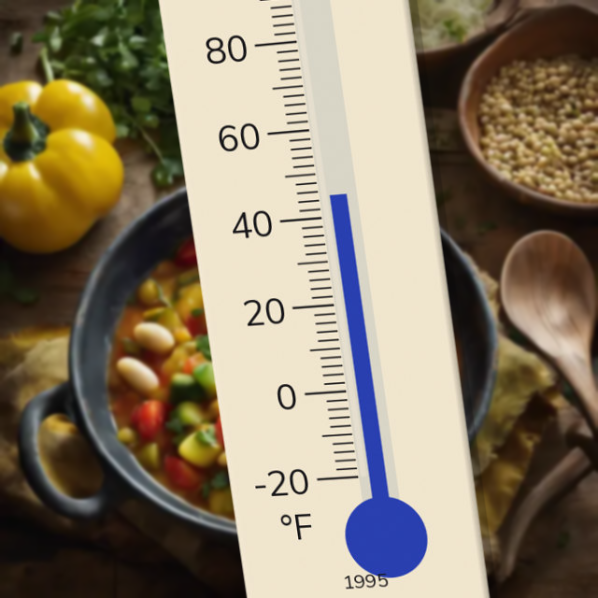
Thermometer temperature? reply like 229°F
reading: 45°F
